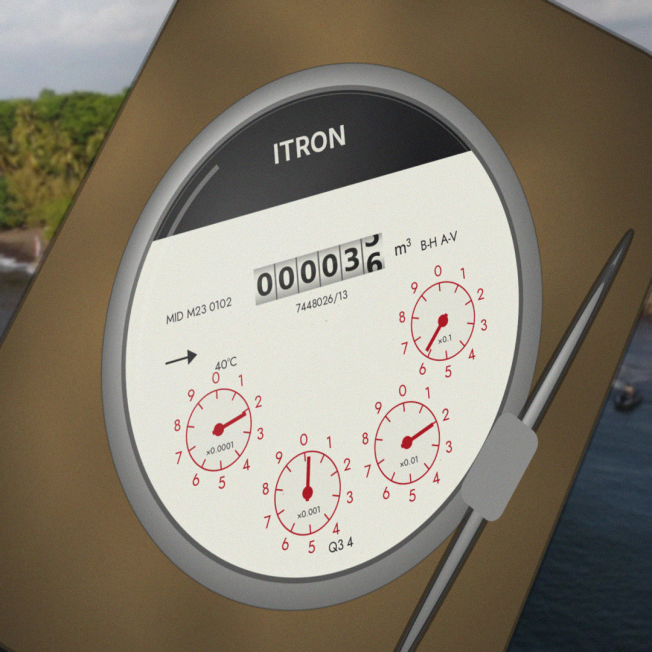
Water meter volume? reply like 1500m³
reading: 35.6202m³
